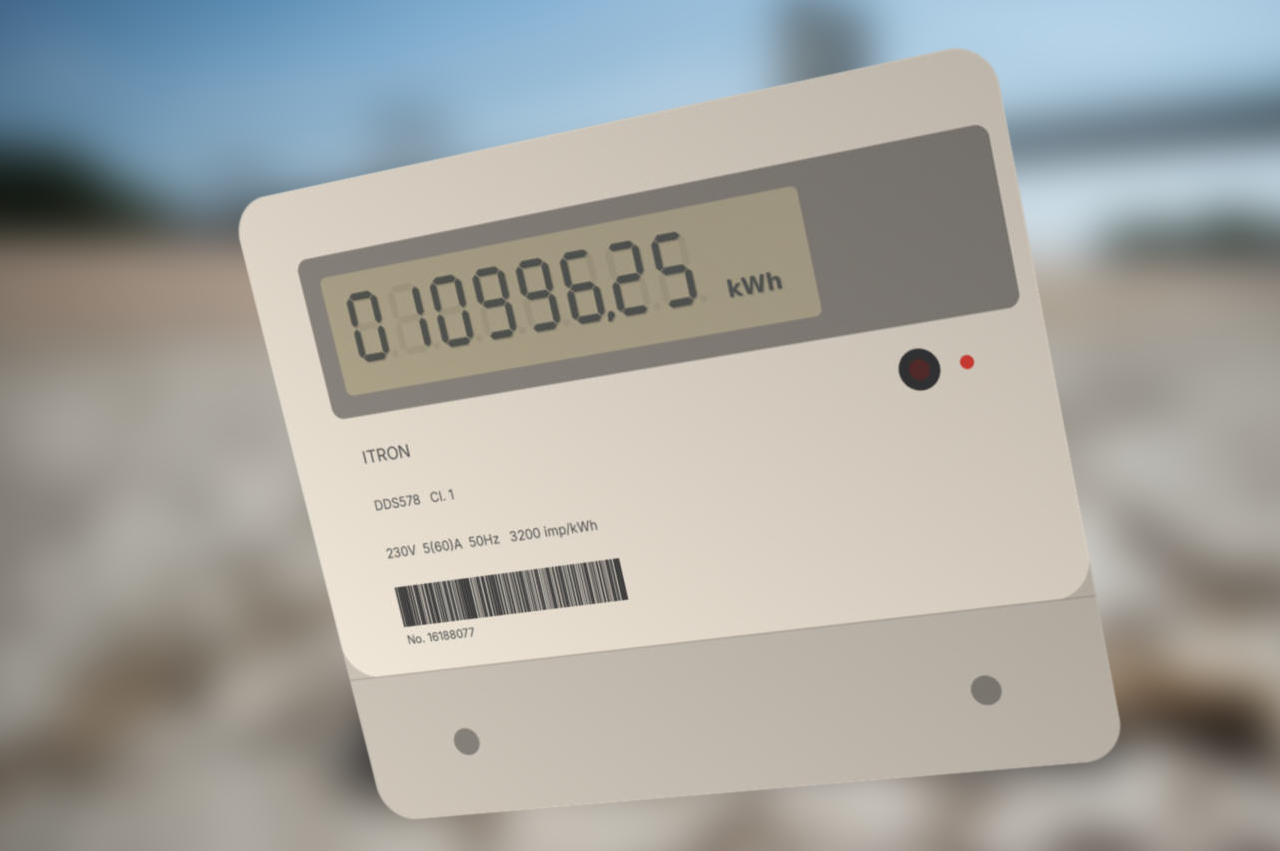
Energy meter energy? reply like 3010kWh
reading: 10996.25kWh
